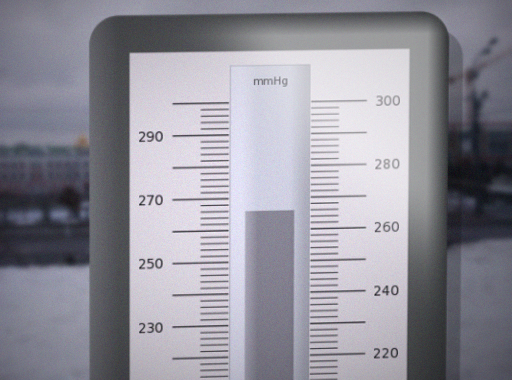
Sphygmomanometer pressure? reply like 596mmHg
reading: 266mmHg
